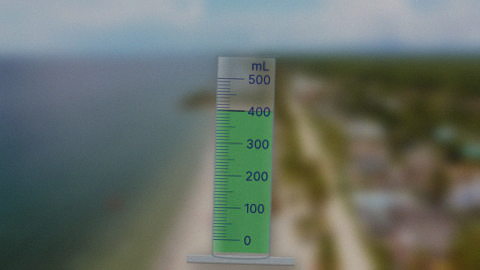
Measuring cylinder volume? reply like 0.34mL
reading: 400mL
